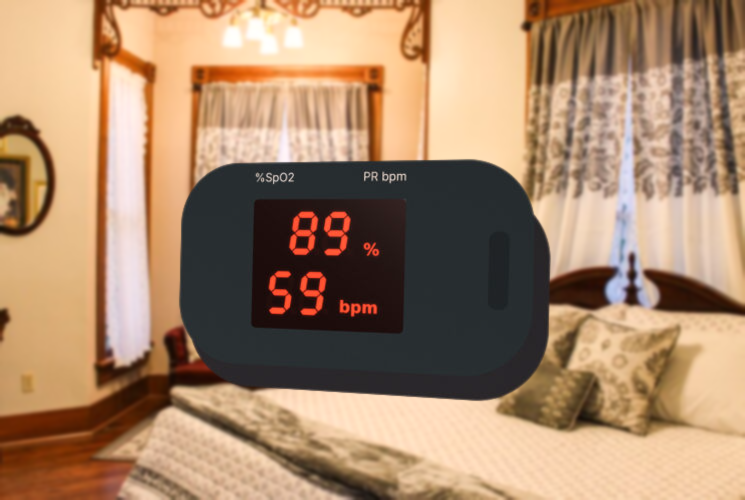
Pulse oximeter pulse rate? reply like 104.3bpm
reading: 59bpm
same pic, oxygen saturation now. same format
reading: 89%
